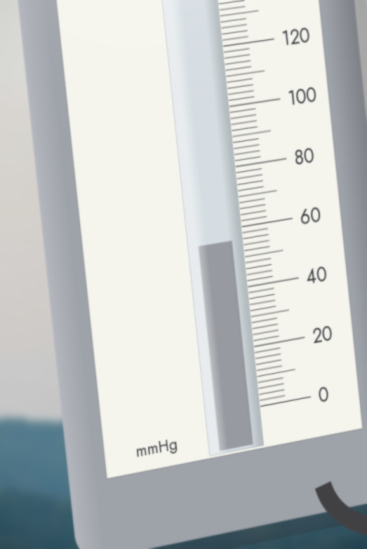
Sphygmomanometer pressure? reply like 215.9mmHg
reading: 56mmHg
